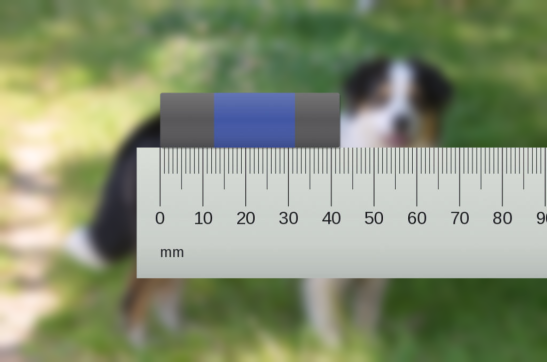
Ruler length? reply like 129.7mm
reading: 42mm
